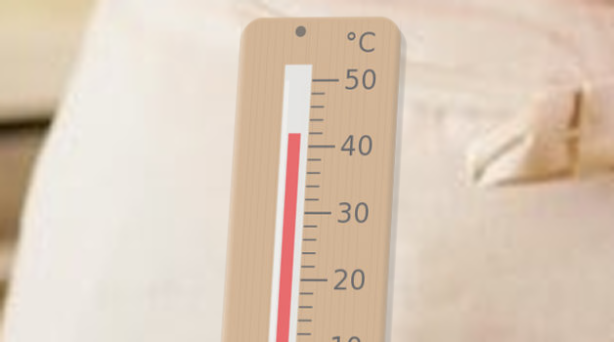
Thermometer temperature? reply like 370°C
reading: 42°C
